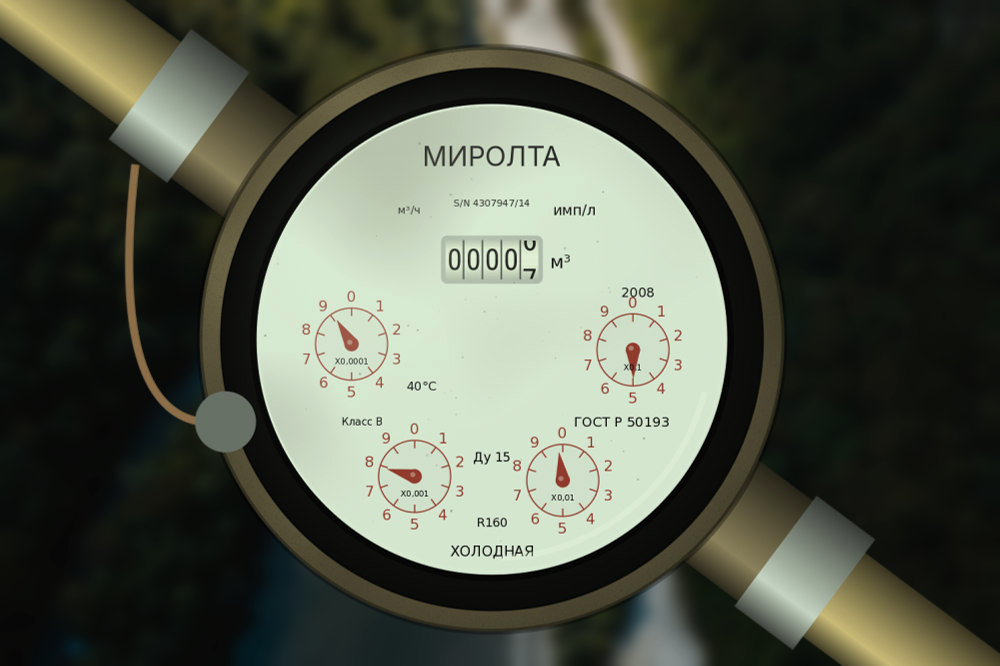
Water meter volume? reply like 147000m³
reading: 6.4979m³
